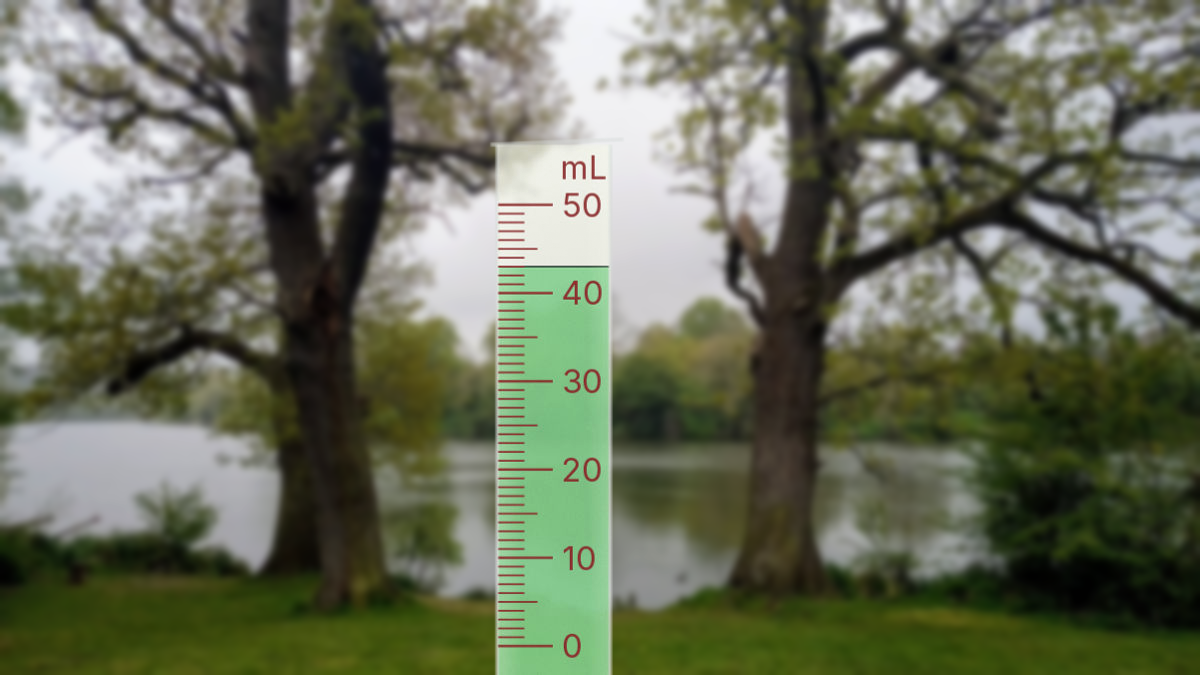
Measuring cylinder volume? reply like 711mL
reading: 43mL
